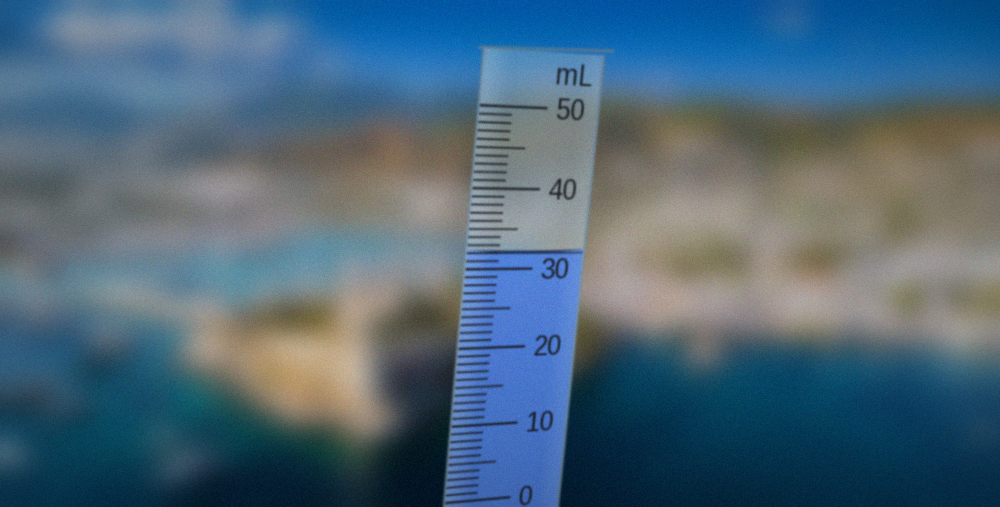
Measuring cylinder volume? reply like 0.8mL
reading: 32mL
